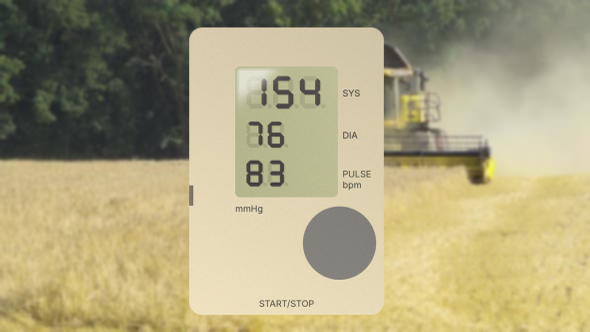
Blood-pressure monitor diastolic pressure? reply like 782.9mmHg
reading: 76mmHg
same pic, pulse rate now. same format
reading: 83bpm
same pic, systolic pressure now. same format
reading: 154mmHg
